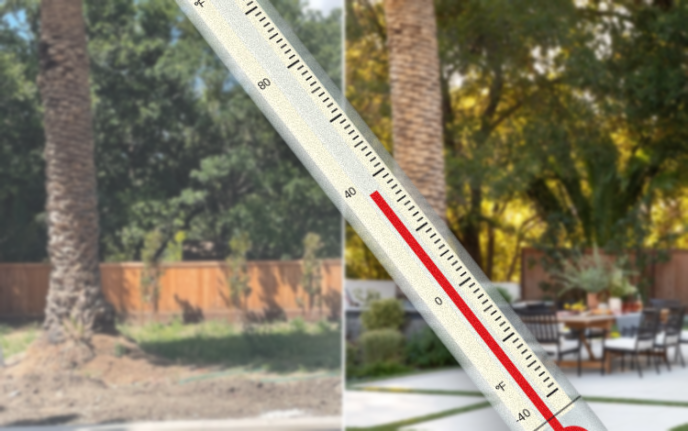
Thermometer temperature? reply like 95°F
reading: 36°F
